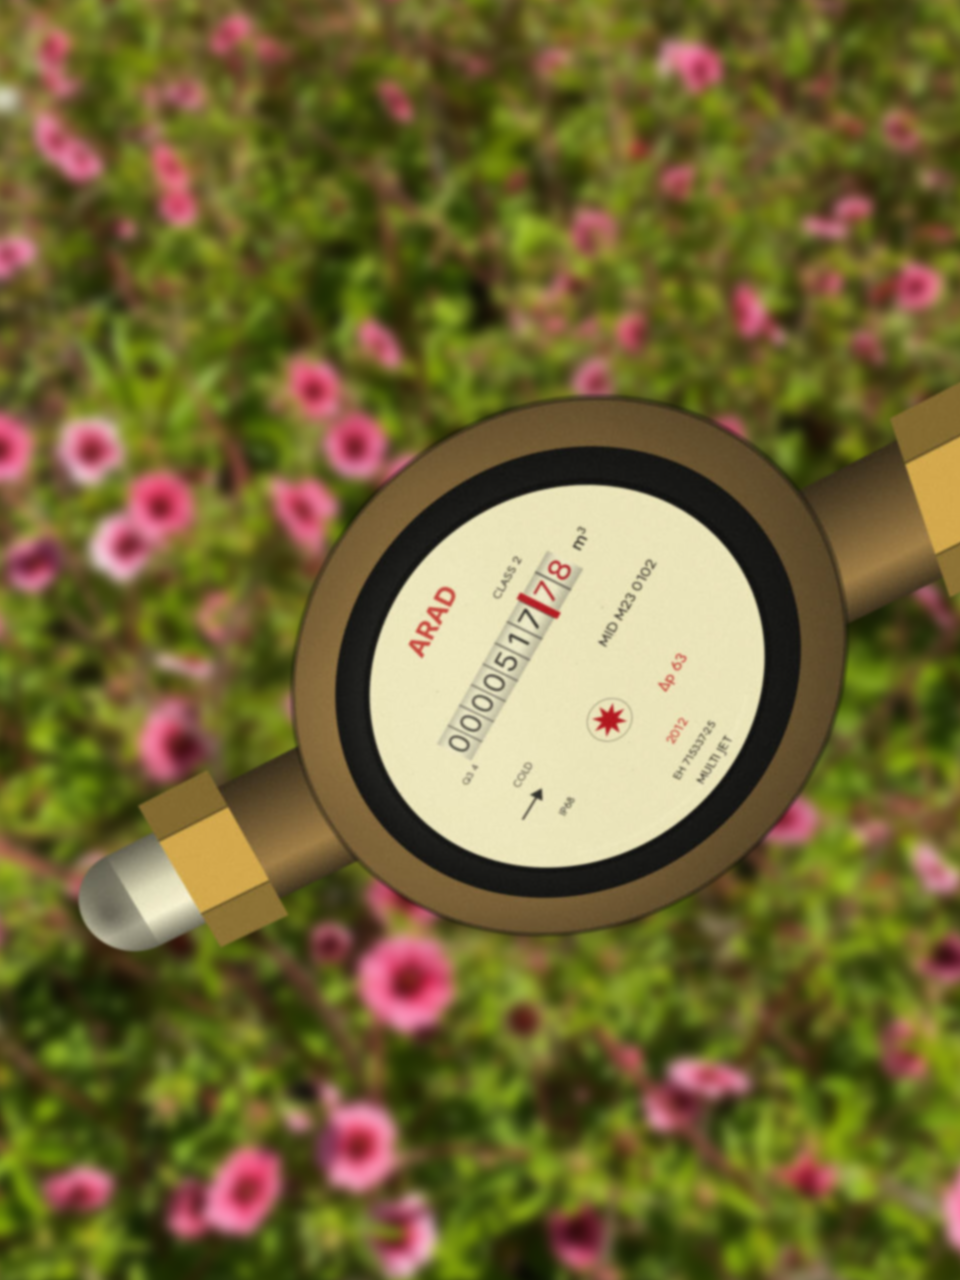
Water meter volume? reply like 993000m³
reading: 517.78m³
